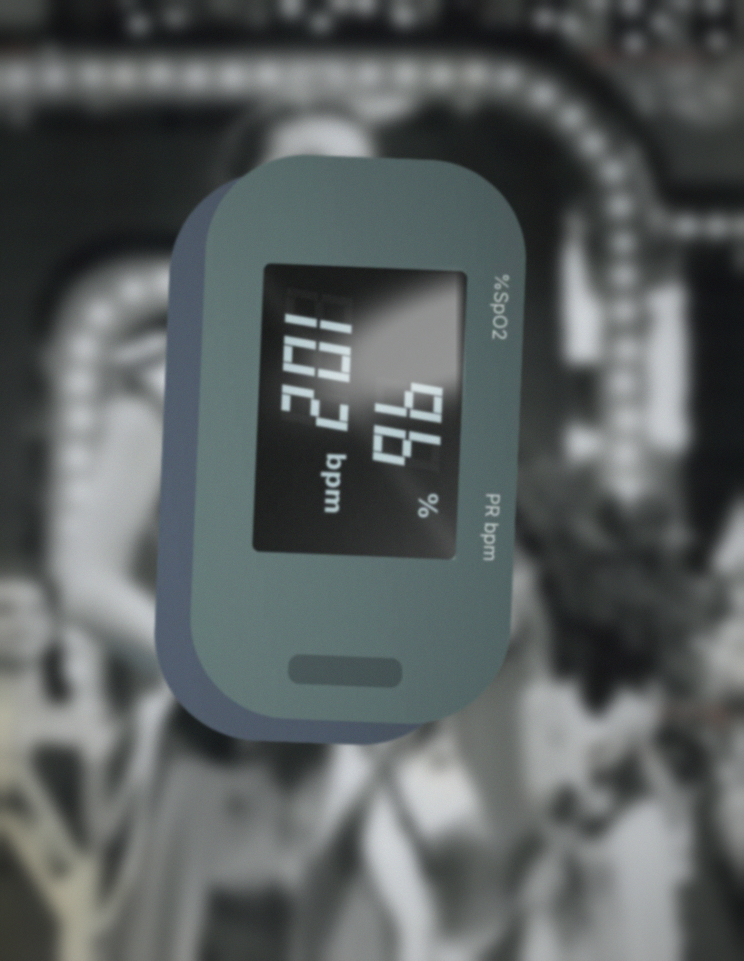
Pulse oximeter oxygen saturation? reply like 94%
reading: 96%
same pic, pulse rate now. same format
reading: 102bpm
